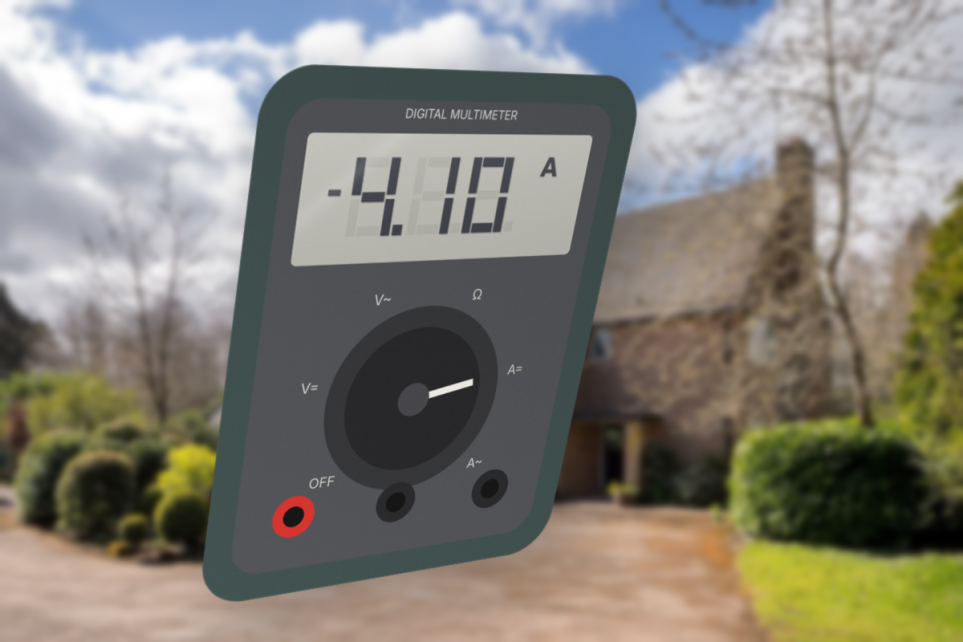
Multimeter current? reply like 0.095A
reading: -4.10A
